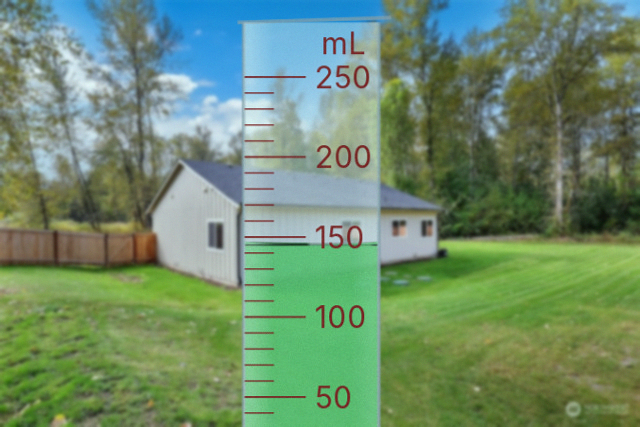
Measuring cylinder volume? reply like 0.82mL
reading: 145mL
